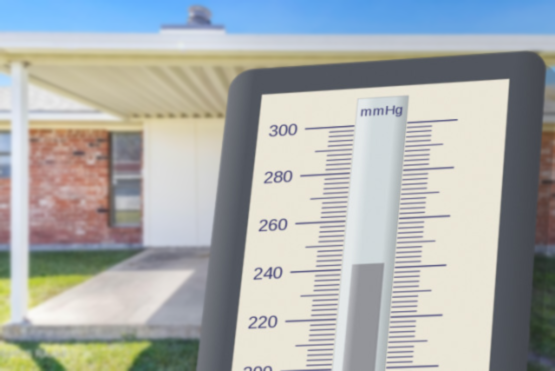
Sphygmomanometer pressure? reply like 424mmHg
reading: 242mmHg
